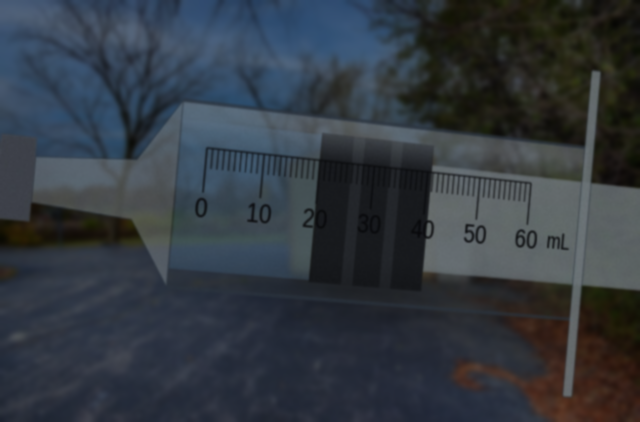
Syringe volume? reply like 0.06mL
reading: 20mL
